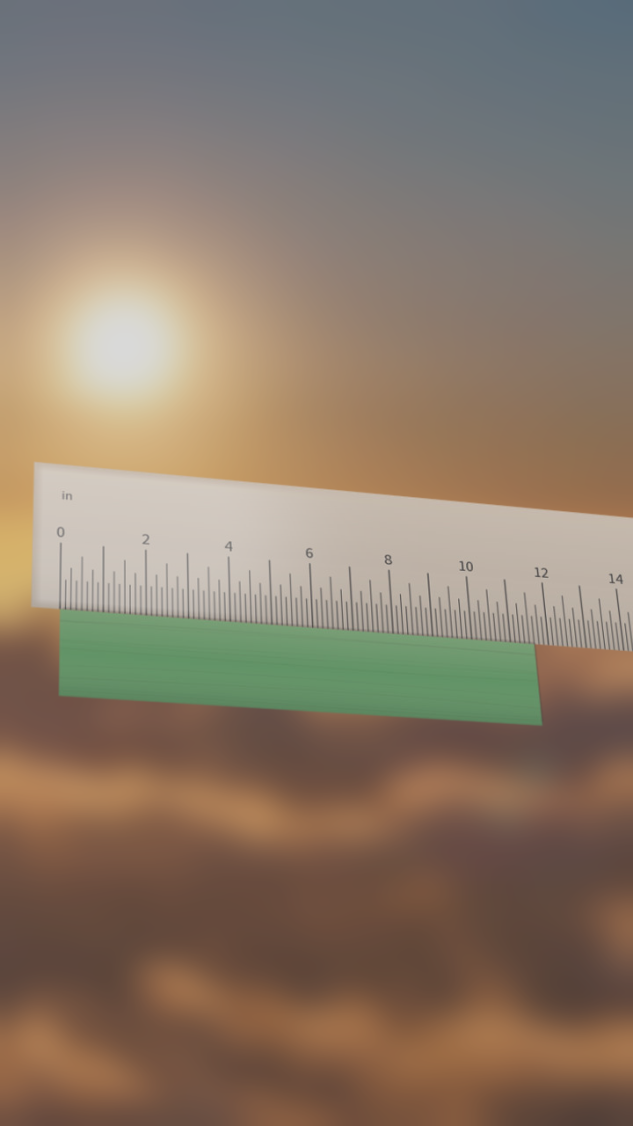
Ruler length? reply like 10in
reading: 11.625in
